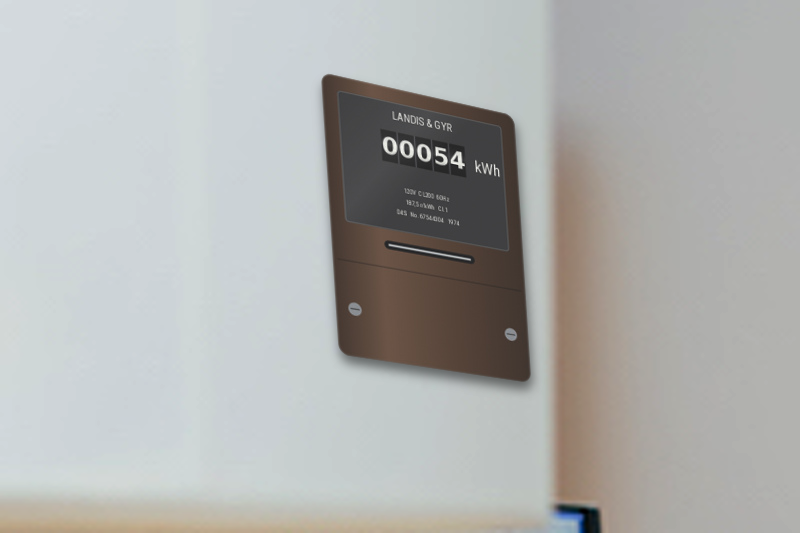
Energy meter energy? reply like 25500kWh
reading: 54kWh
